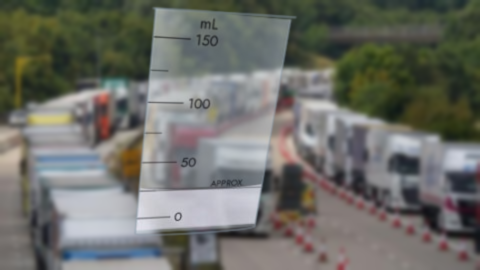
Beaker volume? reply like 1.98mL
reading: 25mL
